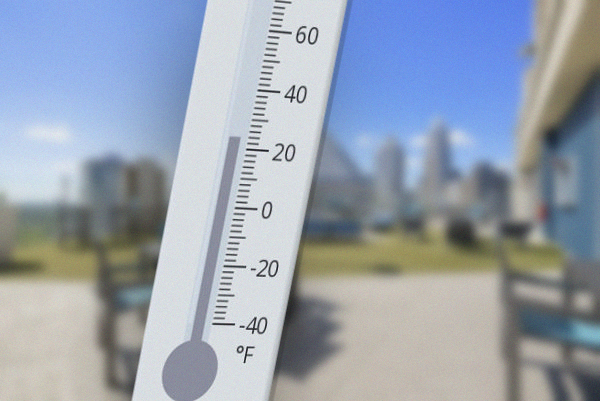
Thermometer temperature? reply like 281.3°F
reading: 24°F
